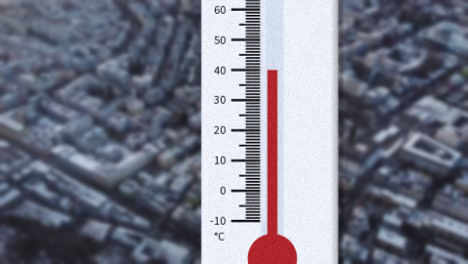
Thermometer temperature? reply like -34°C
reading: 40°C
